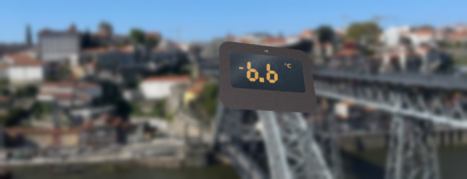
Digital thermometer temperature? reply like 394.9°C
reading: -6.6°C
